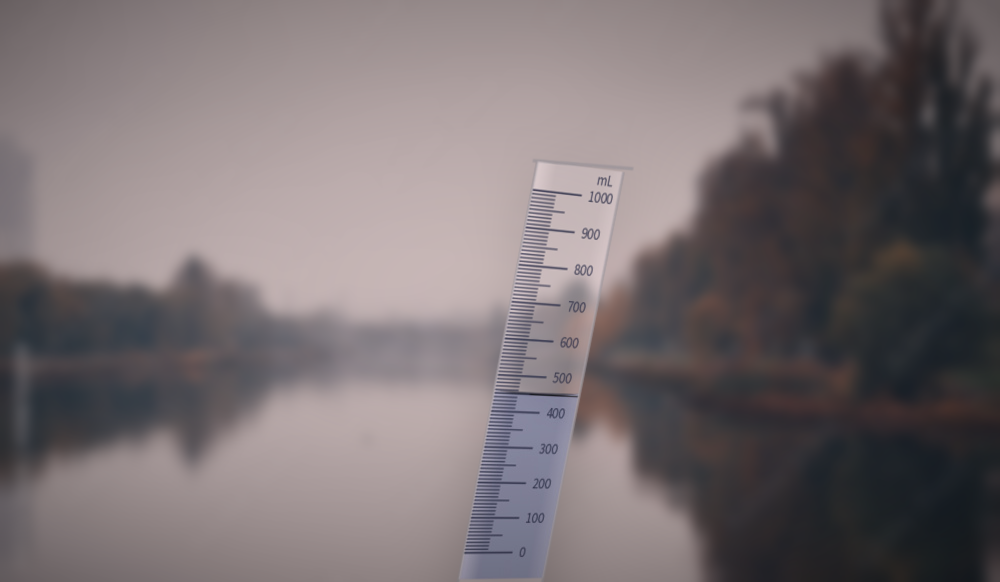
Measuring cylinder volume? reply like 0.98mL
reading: 450mL
